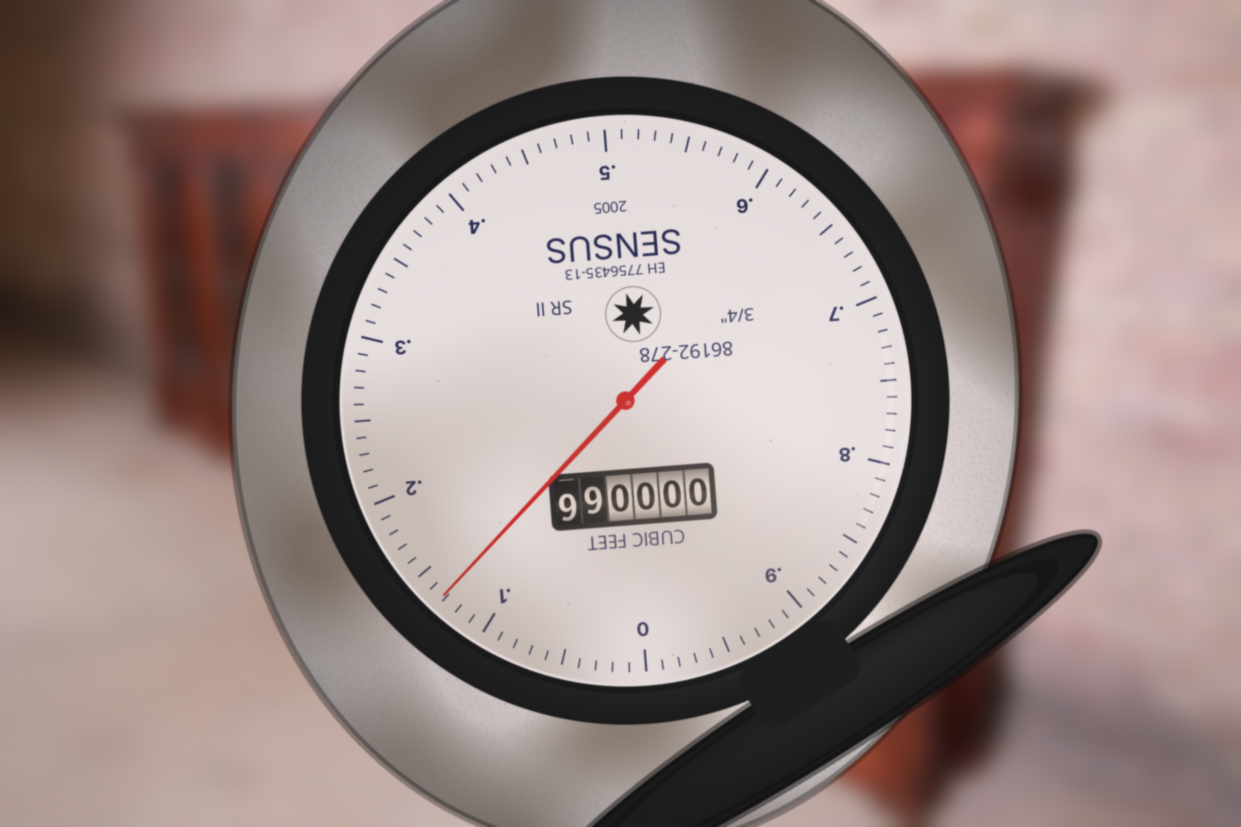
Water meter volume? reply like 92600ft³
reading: 66.13ft³
